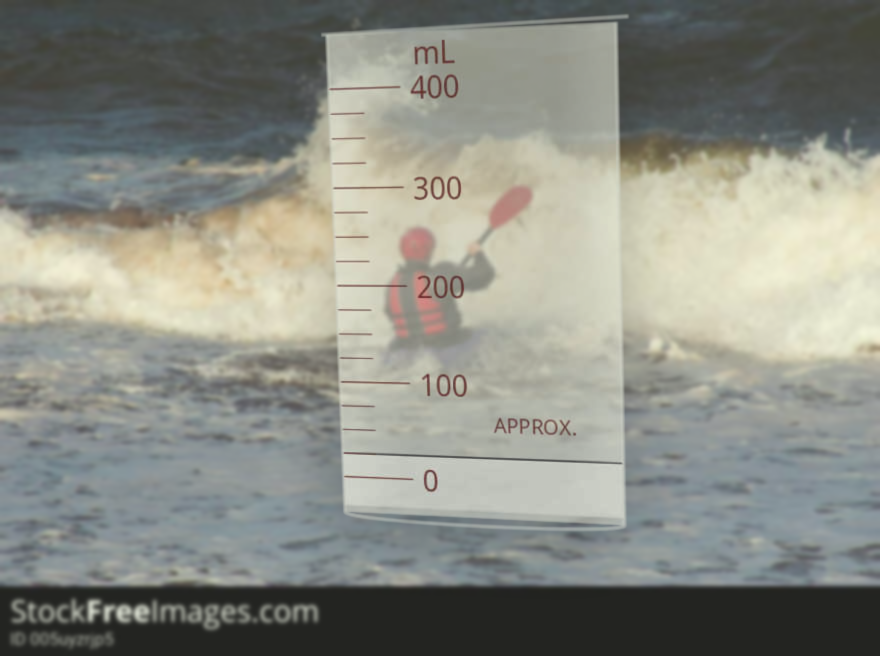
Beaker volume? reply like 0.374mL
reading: 25mL
